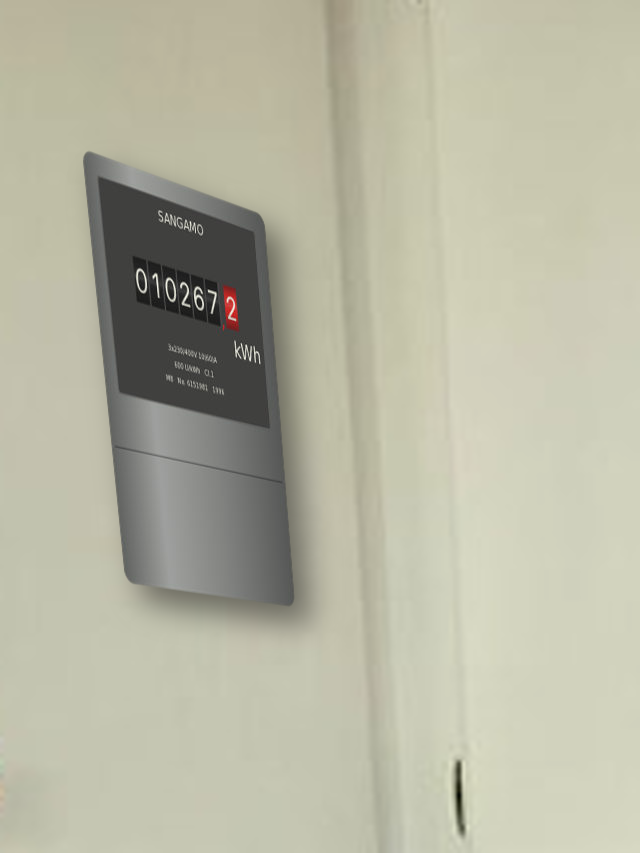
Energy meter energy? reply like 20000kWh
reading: 10267.2kWh
